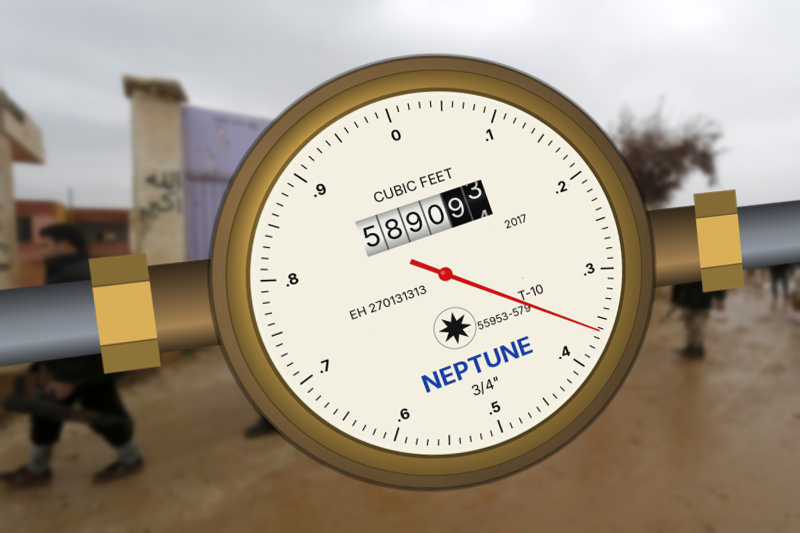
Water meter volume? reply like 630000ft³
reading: 589093.36ft³
